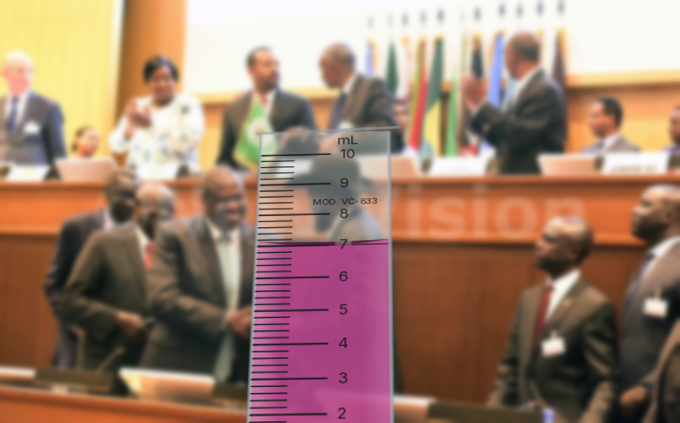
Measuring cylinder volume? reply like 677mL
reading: 7mL
